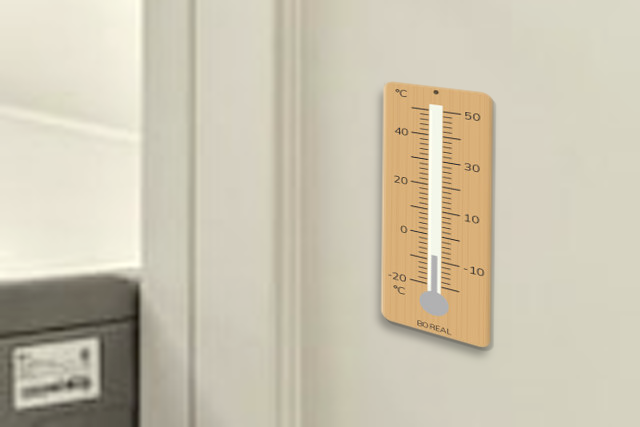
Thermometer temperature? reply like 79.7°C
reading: -8°C
